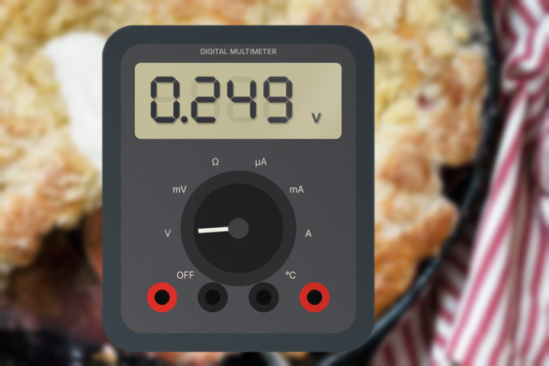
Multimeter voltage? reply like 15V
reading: 0.249V
